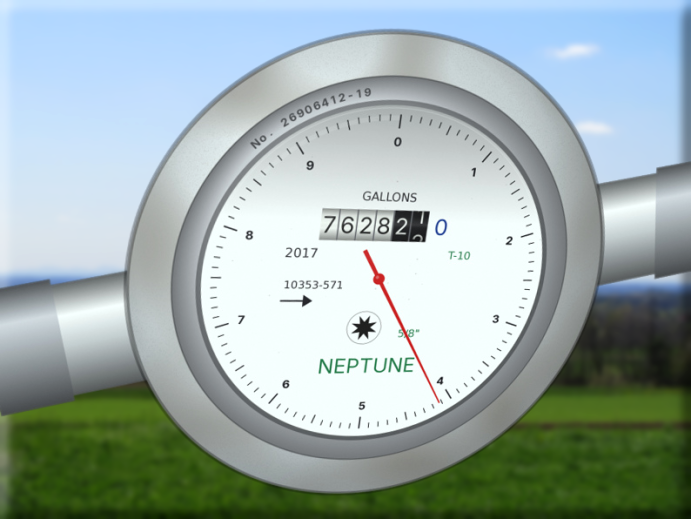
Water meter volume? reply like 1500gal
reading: 7628214.1gal
